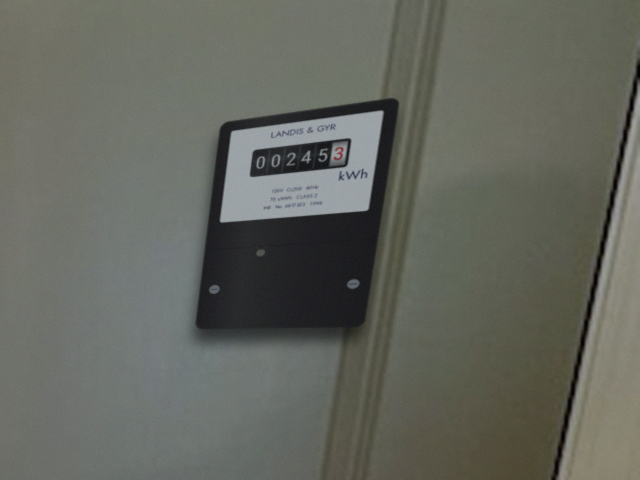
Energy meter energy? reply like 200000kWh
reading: 245.3kWh
